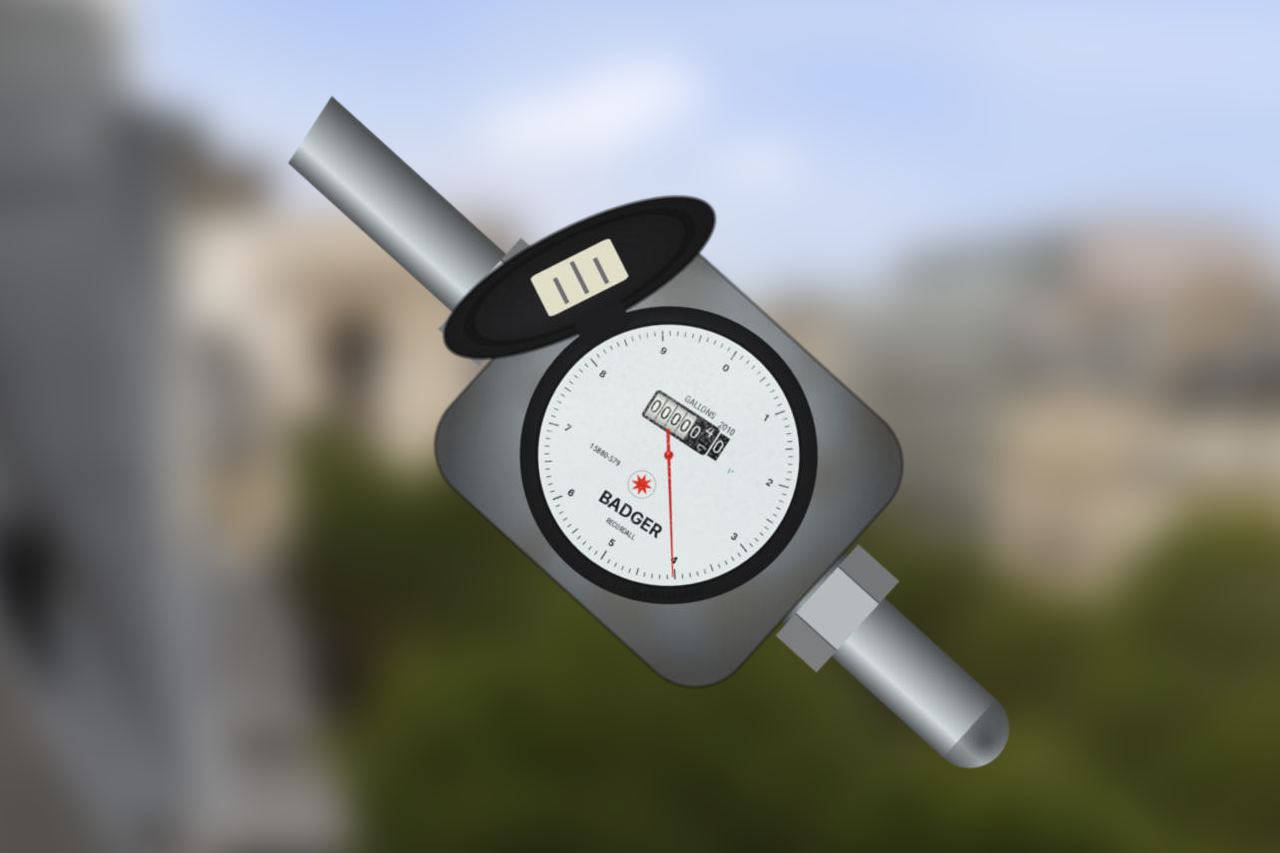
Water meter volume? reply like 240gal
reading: 44.0gal
